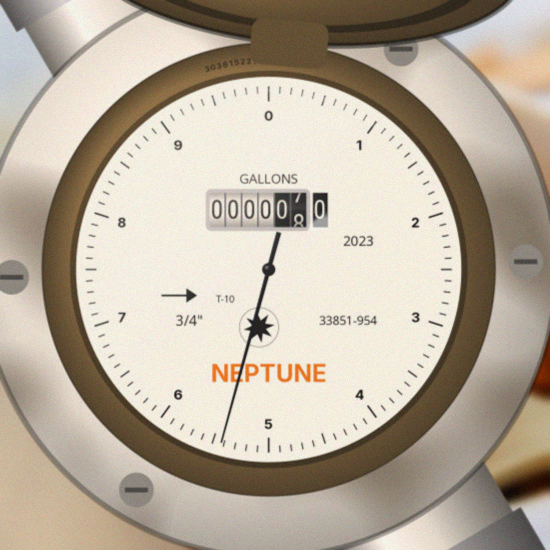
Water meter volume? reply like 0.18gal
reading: 75.4gal
